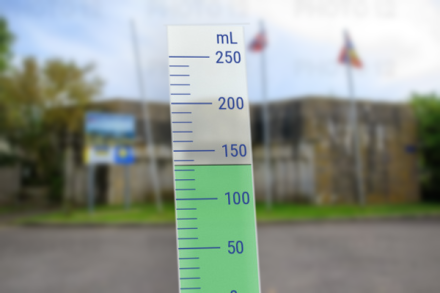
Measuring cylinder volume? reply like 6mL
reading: 135mL
